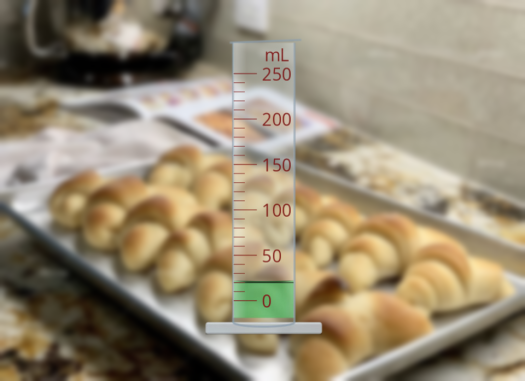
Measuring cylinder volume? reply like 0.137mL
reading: 20mL
